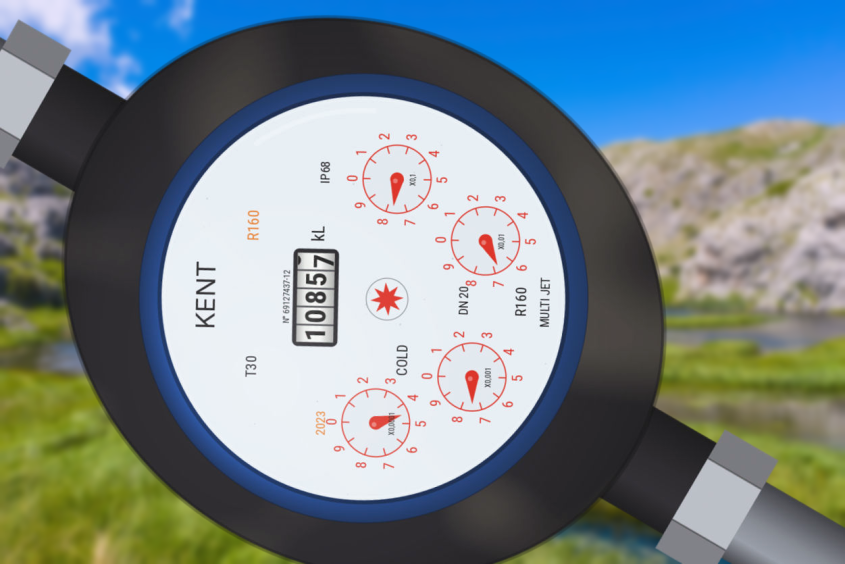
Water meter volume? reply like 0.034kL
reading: 10856.7674kL
